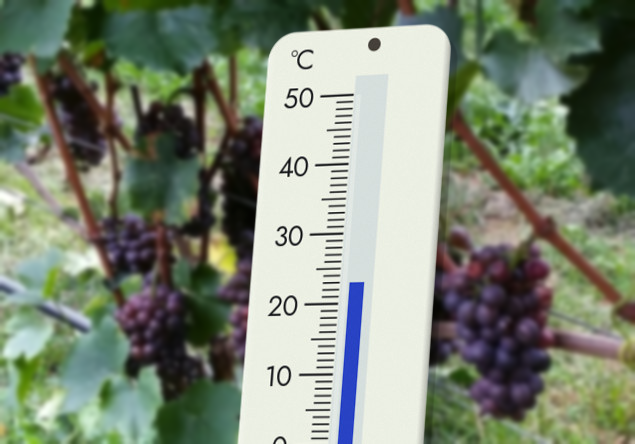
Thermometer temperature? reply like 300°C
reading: 23°C
